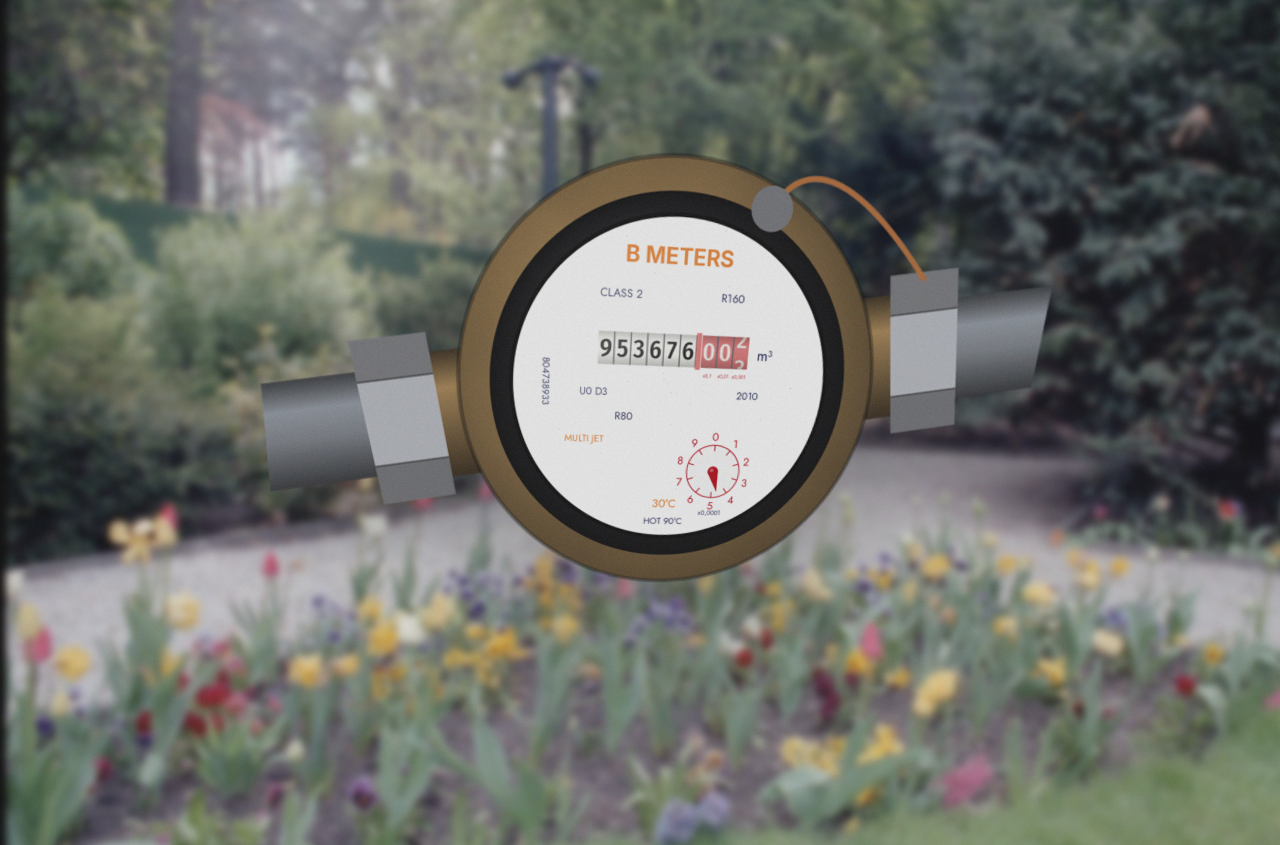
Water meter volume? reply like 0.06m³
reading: 953676.0024m³
